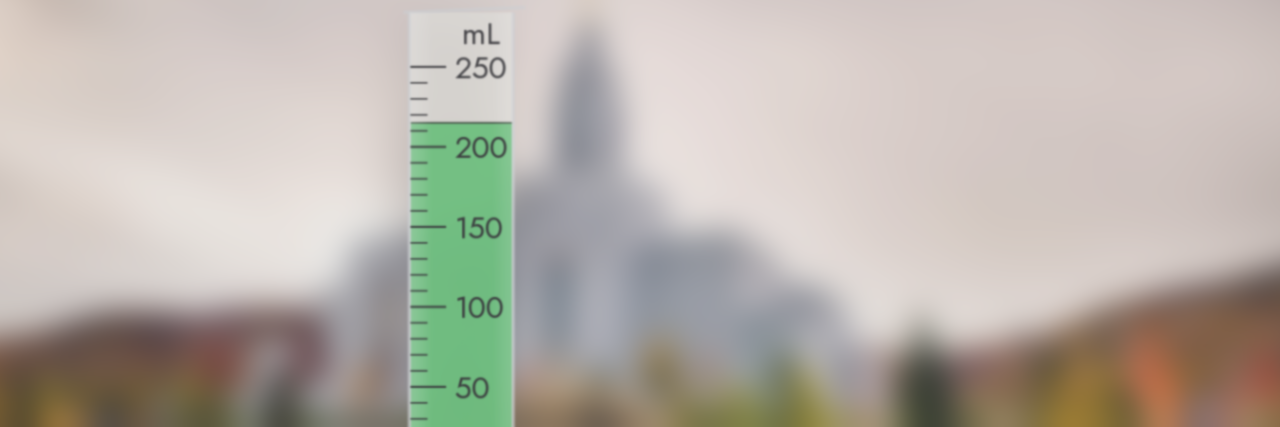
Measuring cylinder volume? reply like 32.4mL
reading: 215mL
